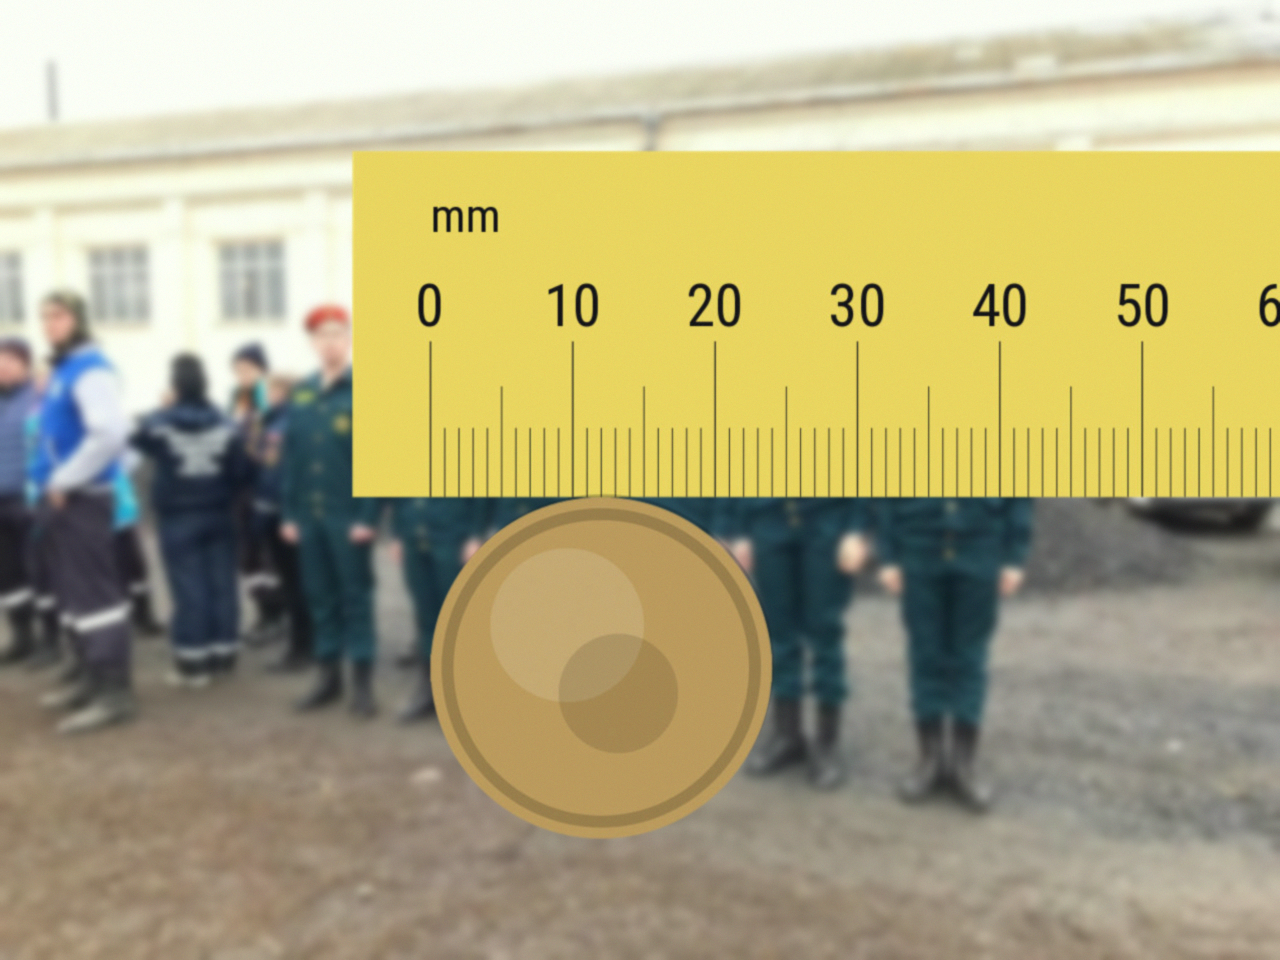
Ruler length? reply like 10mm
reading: 24mm
